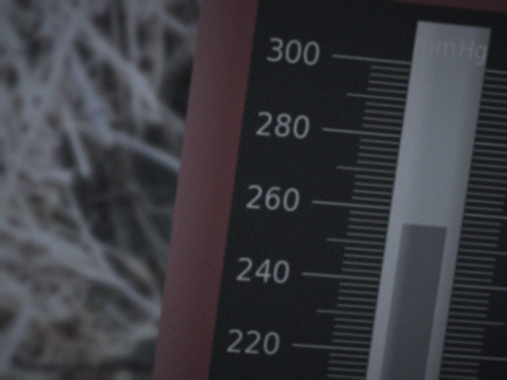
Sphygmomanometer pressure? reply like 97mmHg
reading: 256mmHg
